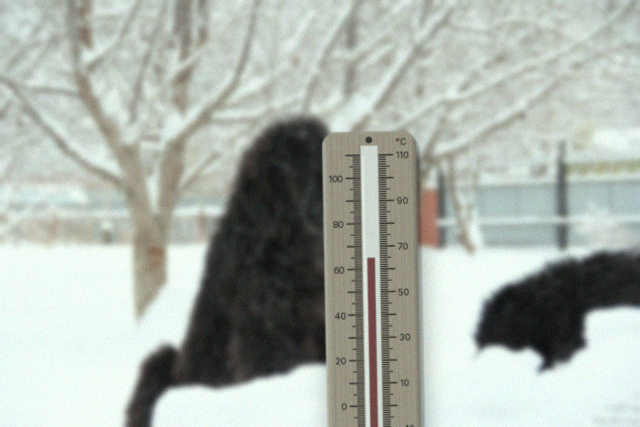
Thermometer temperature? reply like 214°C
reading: 65°C
